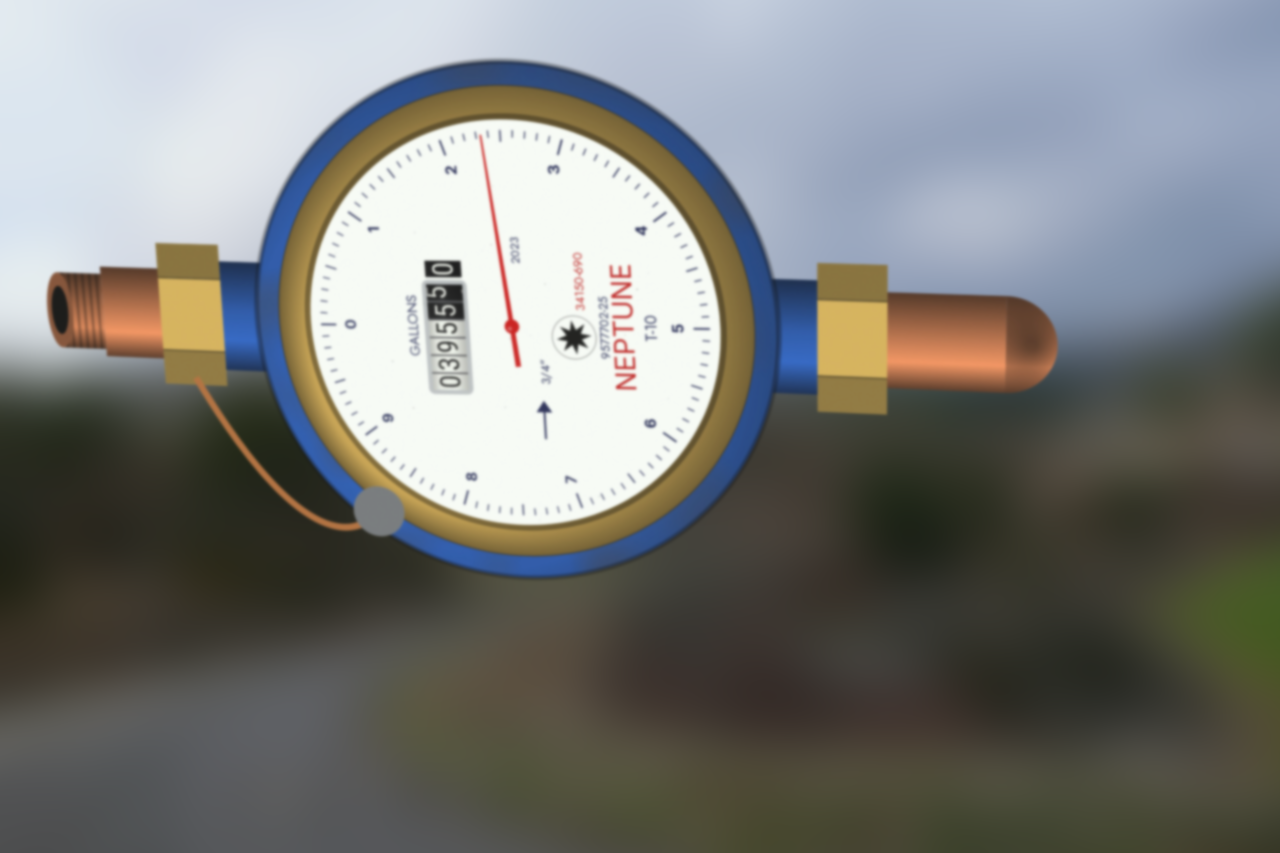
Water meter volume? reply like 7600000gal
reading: 395552.3gal
